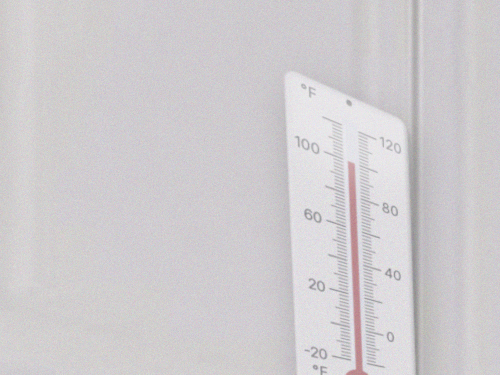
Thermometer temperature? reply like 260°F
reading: 100°F
